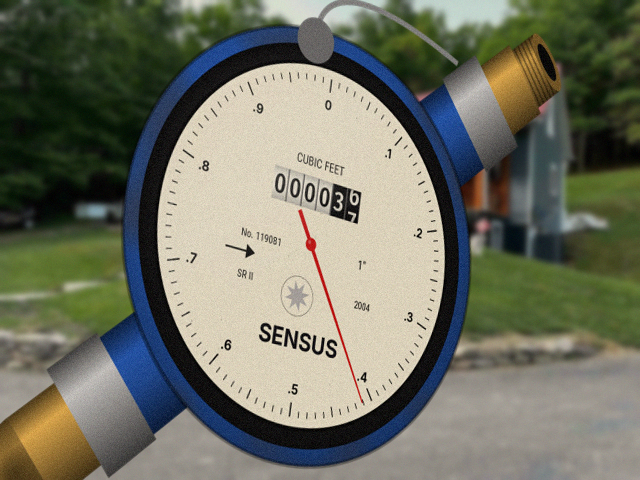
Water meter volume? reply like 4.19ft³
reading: 36.41ft³
